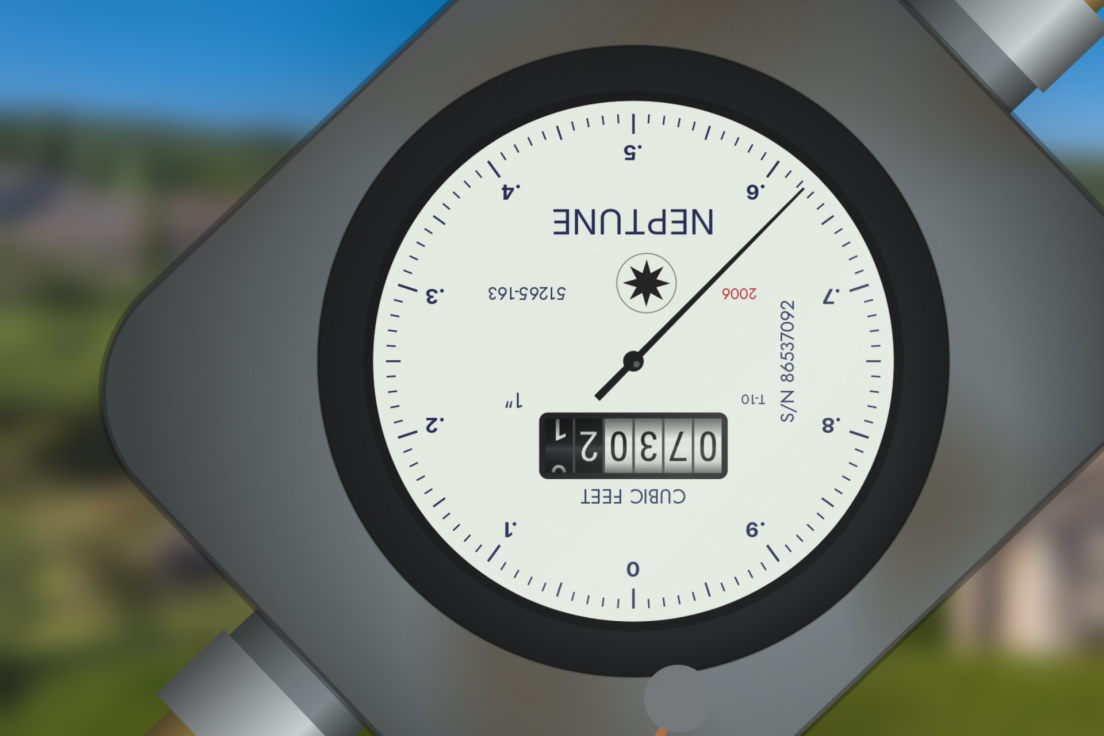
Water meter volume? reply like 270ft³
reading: 73020.62ft³
